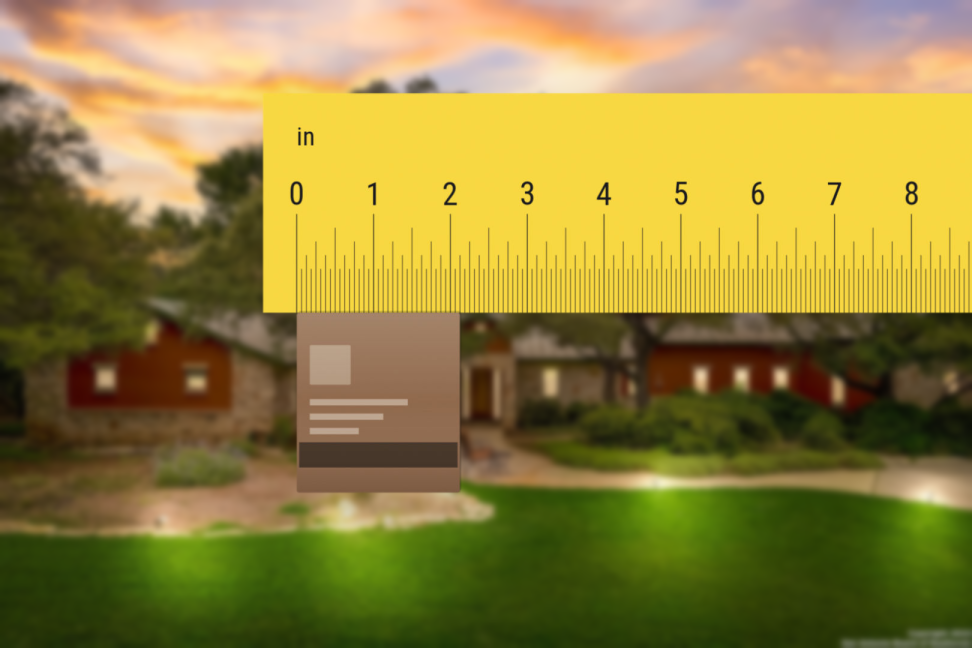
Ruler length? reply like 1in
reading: 2.125in
